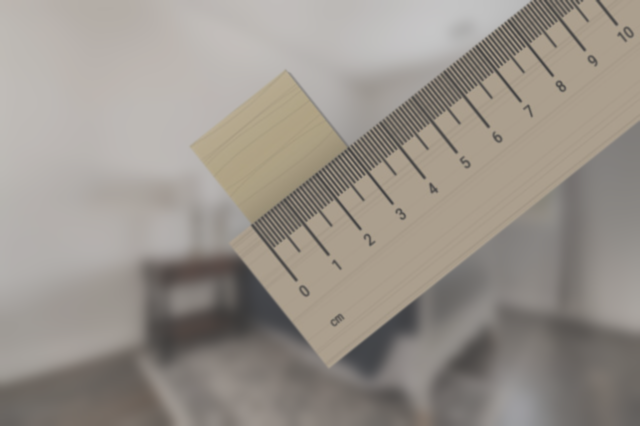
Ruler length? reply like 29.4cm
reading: 3cm
